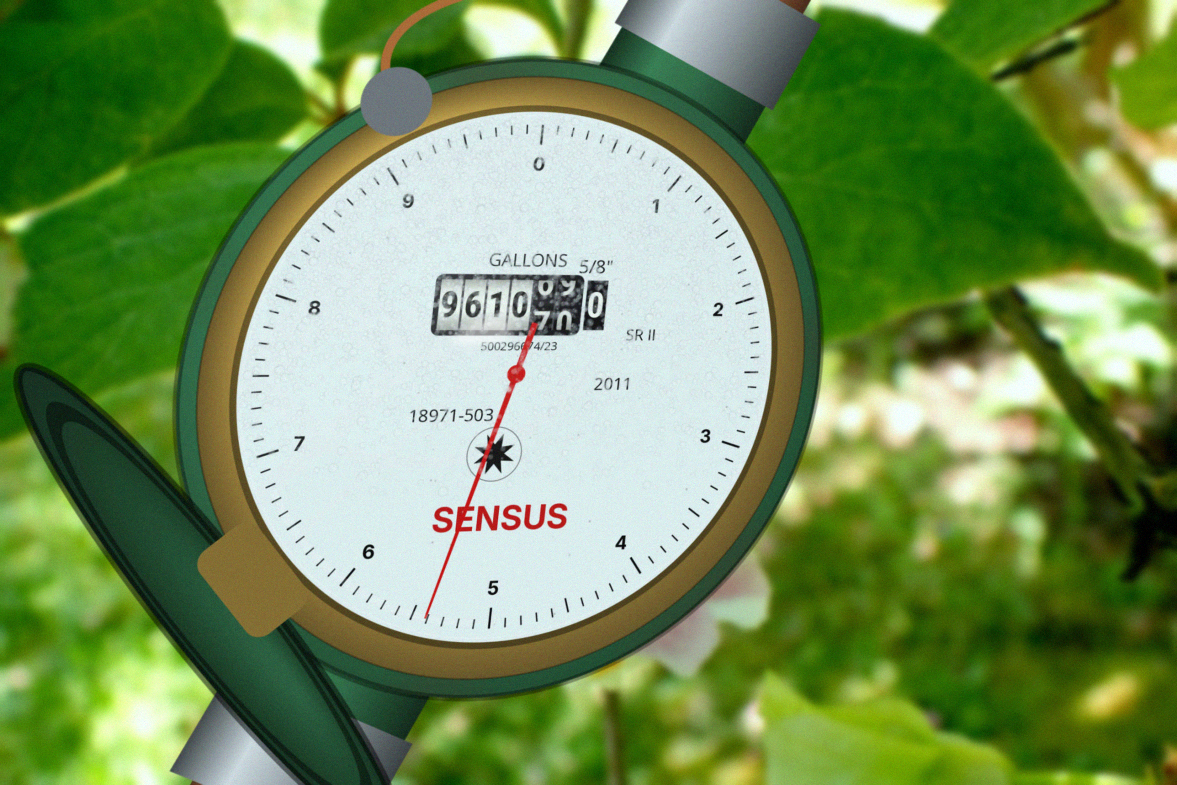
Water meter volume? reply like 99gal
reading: 9610695.4gal
